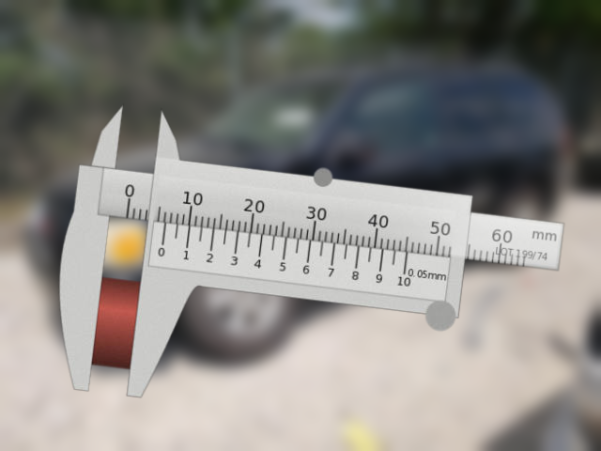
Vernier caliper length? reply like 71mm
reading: 6.2mm
